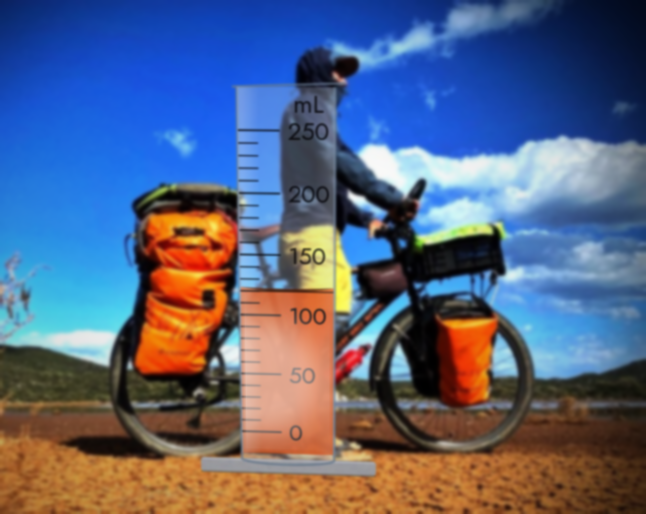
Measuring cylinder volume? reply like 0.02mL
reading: 120mL
